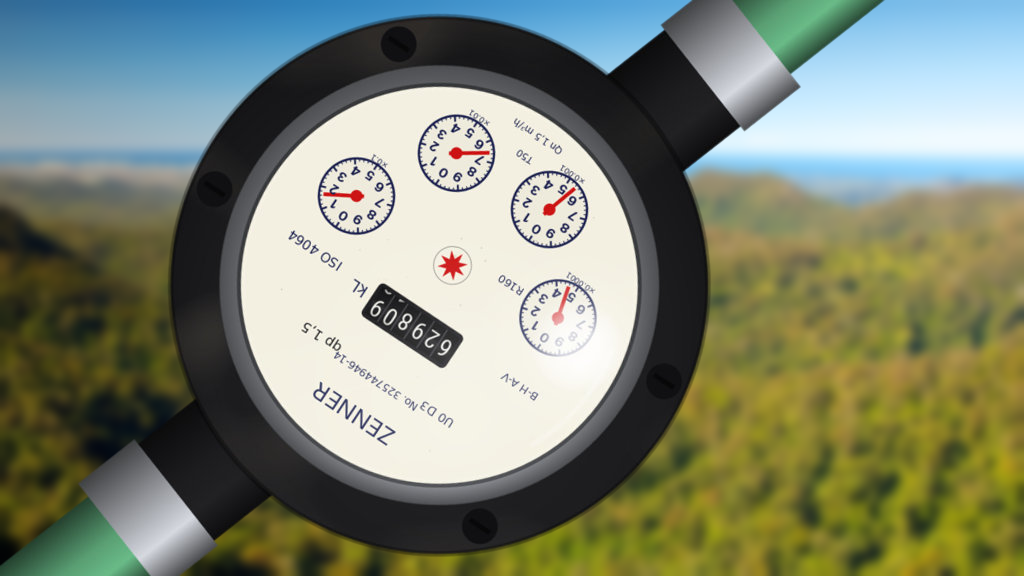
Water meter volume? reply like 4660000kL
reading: 629809.1654kL
